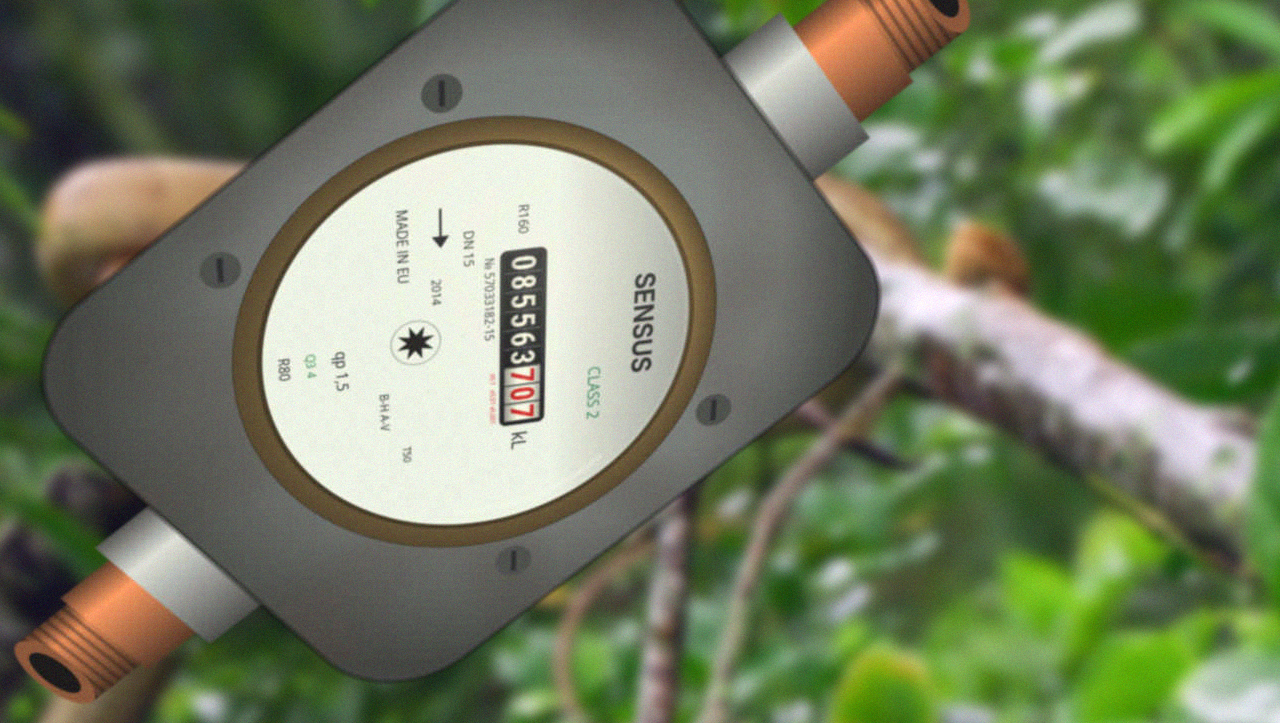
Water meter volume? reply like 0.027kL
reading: 85563.707kL
